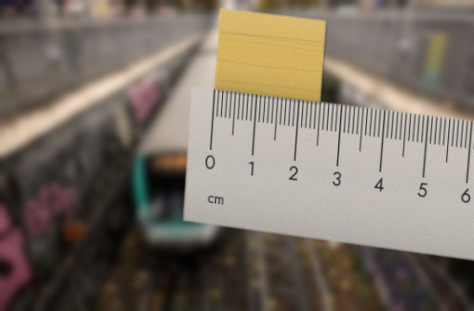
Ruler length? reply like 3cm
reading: 2.5cm
